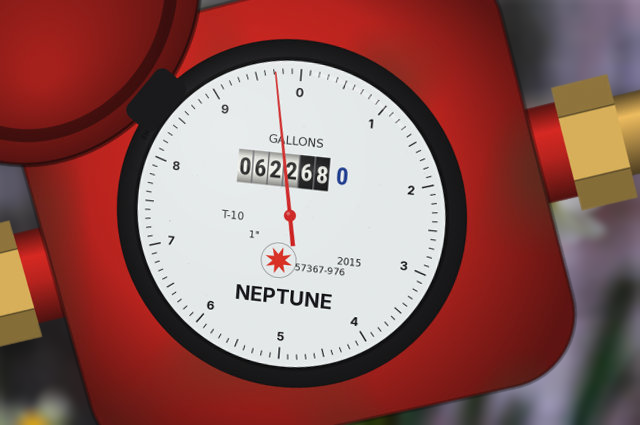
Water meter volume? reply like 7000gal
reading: 622679.7gal
